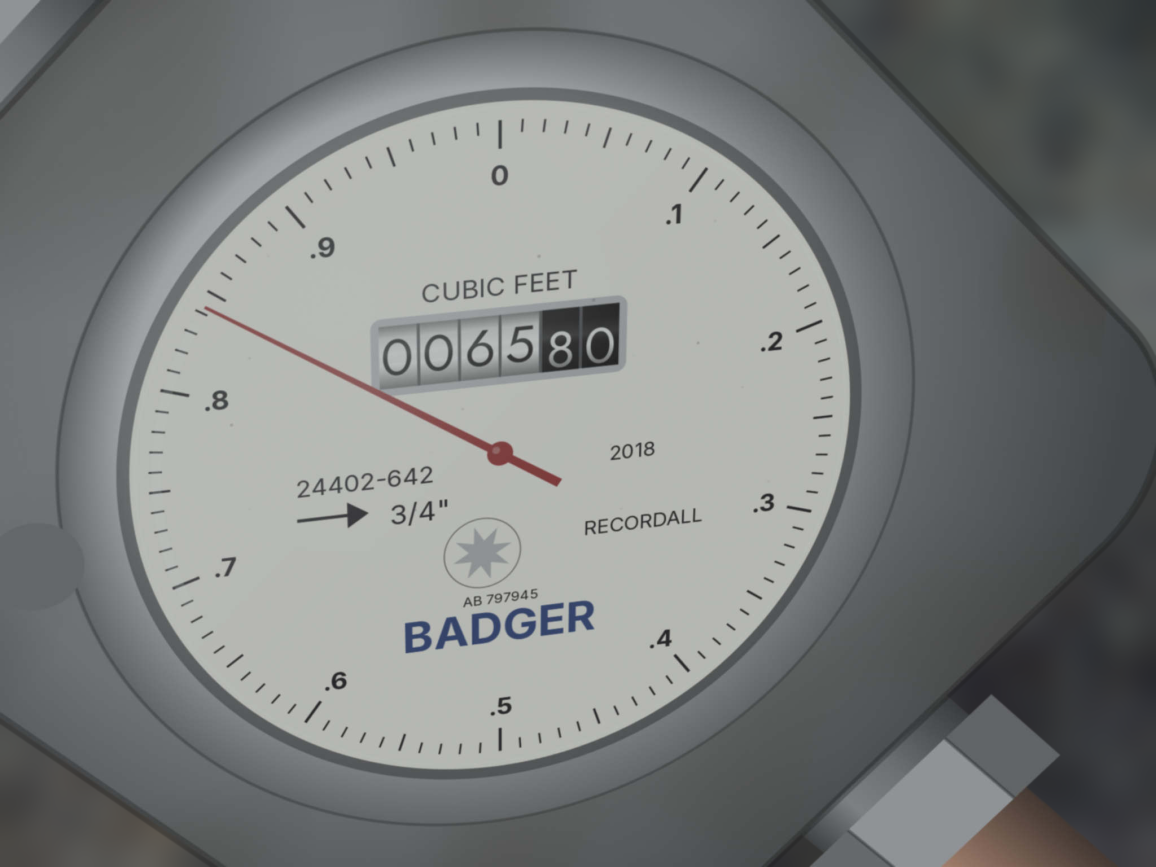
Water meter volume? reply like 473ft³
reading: 6579.84ft³
